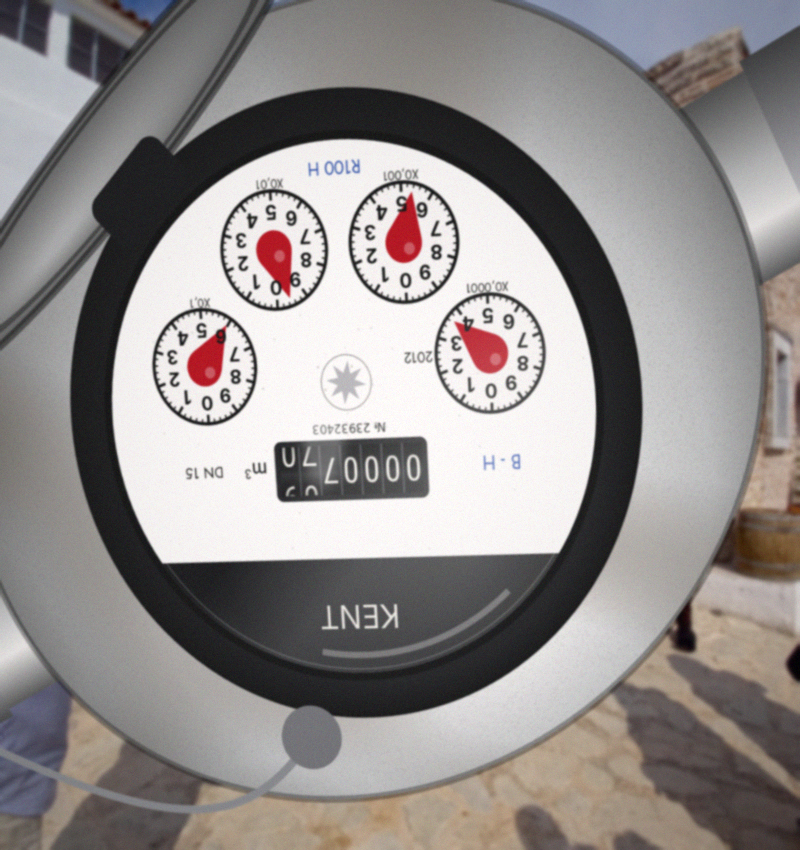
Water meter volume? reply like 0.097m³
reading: 769.5953m³
